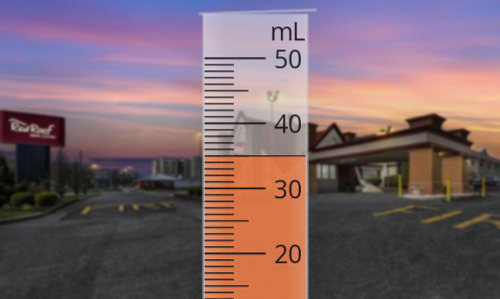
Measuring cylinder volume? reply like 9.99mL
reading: 35mL
